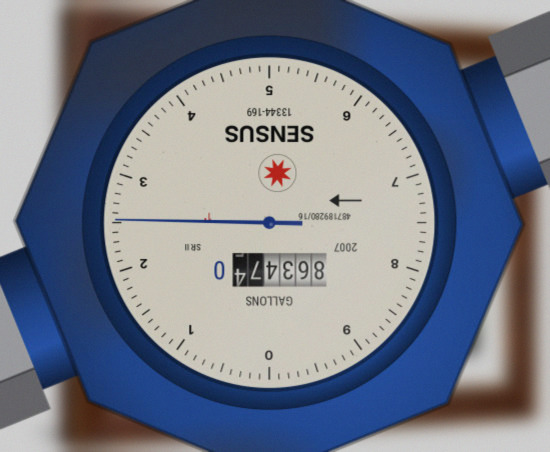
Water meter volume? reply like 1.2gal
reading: 8634742.5gal
